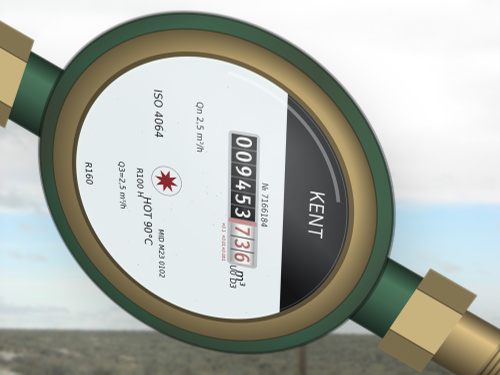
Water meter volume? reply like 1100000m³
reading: 9453.736m³
